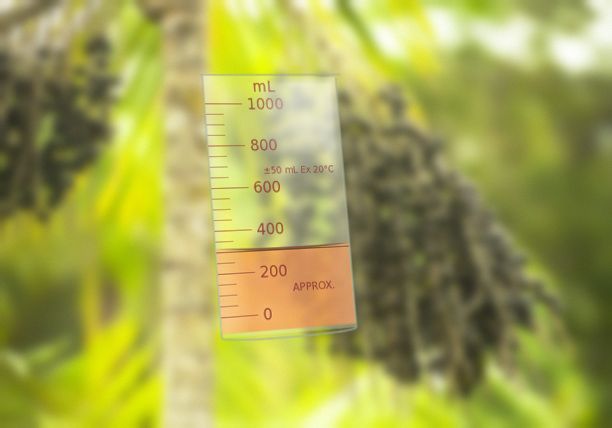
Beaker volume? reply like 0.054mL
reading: 300mL
